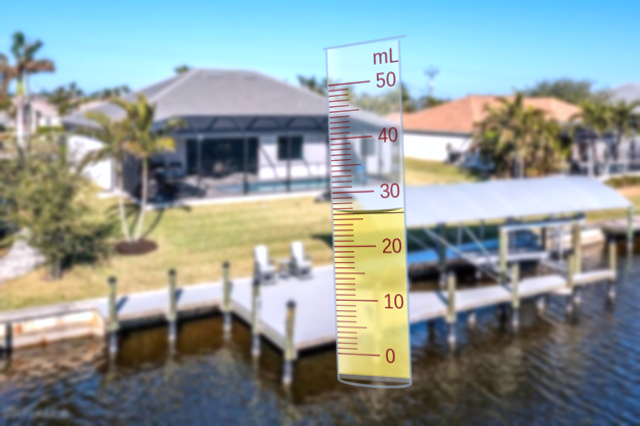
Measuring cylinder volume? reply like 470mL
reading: 26mL
